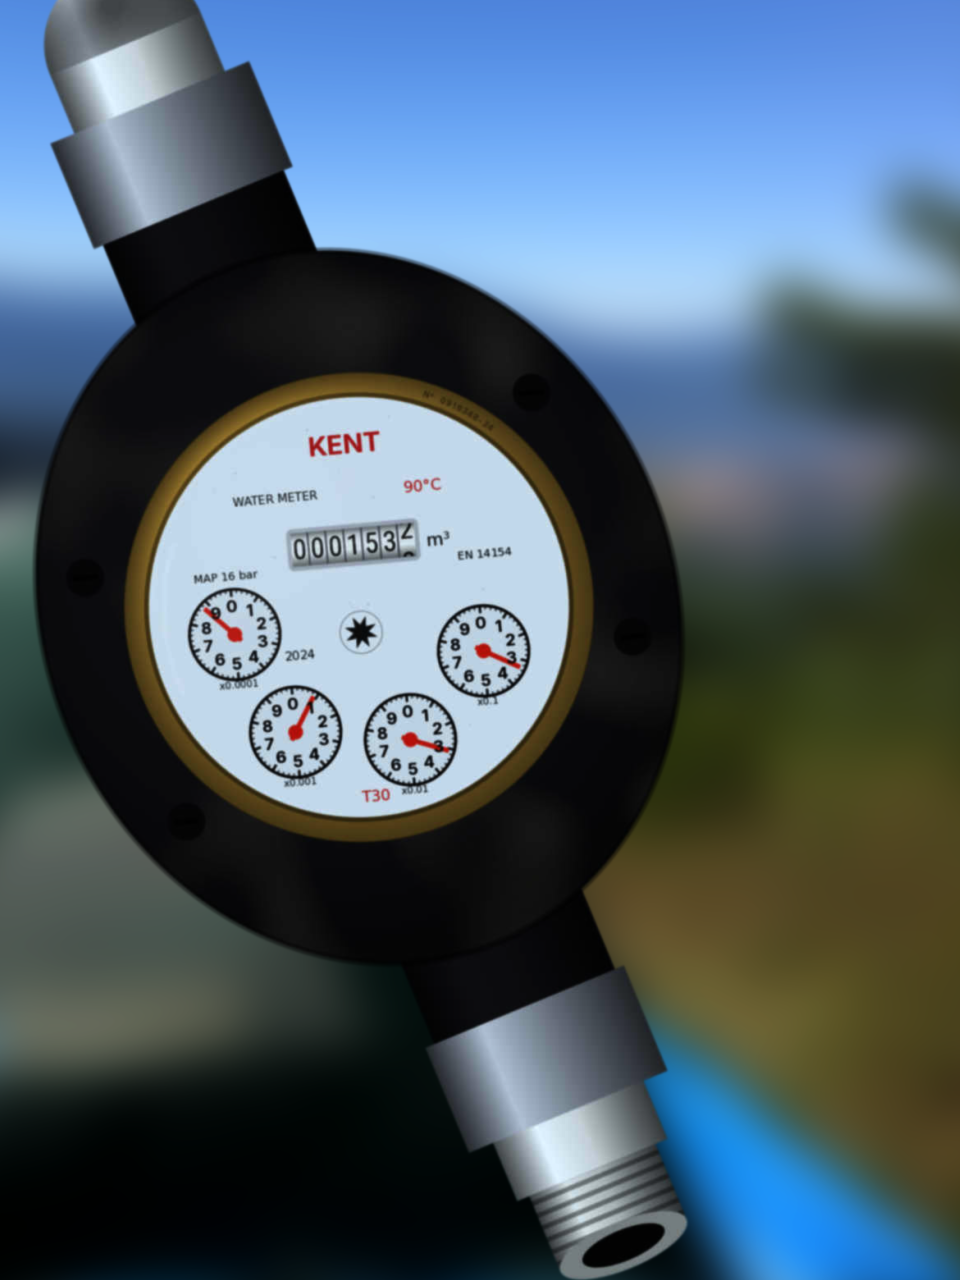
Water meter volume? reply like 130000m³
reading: 1532.3308m³
